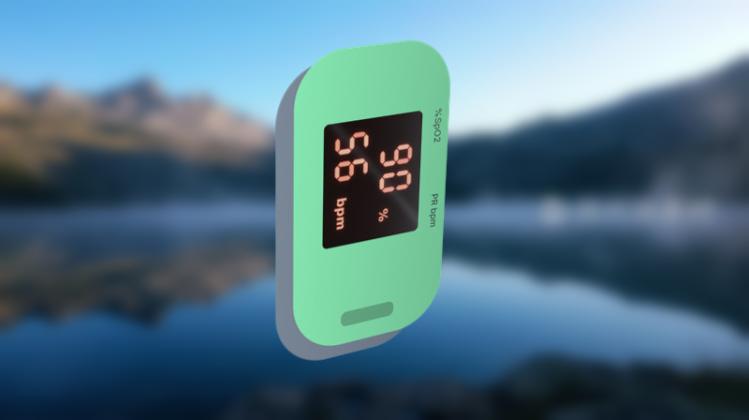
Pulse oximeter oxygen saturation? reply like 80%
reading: 90%
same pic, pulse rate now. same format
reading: 56bpm
